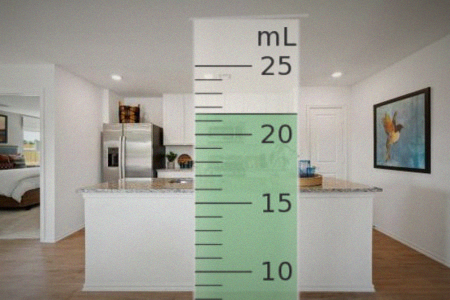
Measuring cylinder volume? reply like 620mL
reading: 21.5mL
